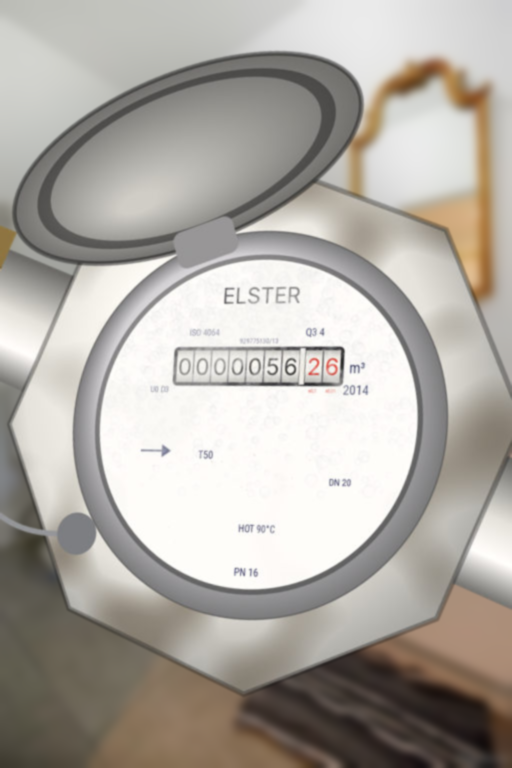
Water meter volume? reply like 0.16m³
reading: 56.26m³
